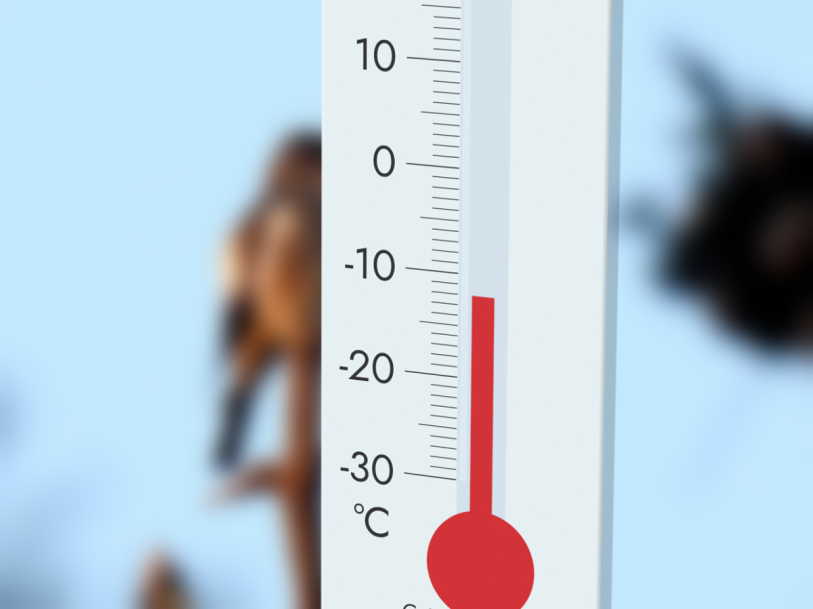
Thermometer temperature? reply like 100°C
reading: -12°C
